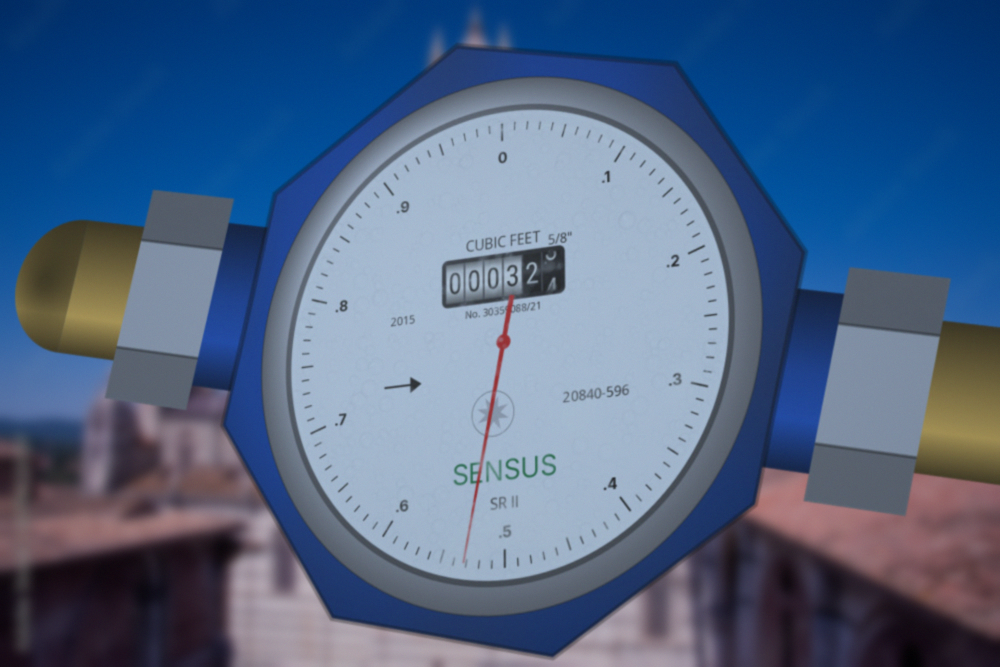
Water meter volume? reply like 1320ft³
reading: 323.53ft³
